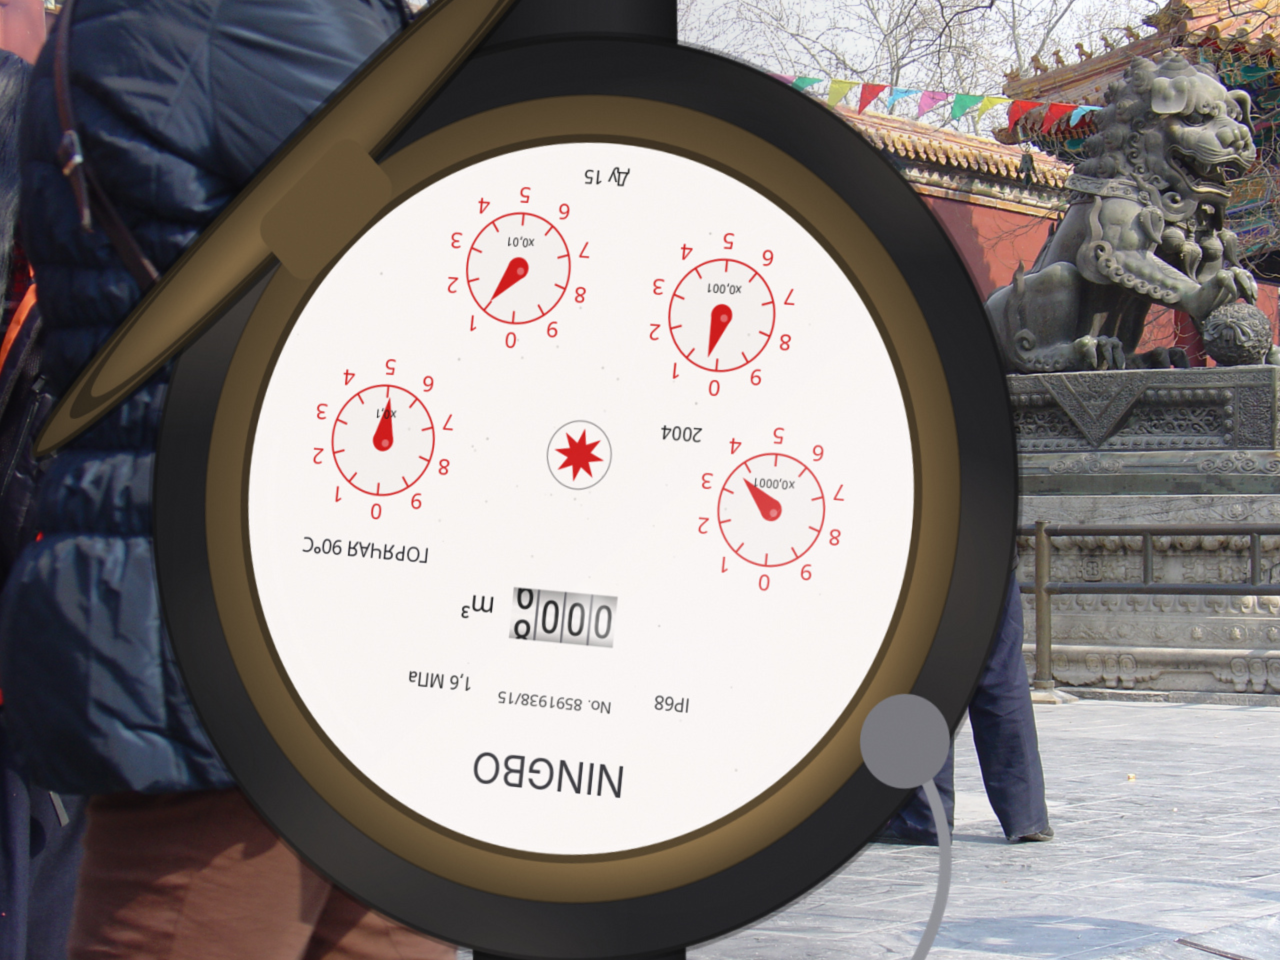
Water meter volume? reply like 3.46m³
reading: 8.5103m³
